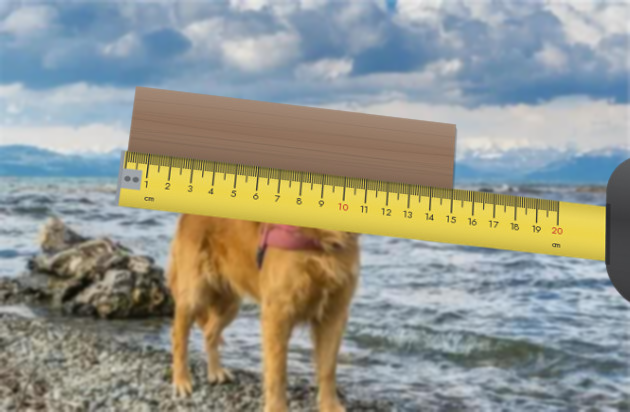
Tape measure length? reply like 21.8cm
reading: 15cm
